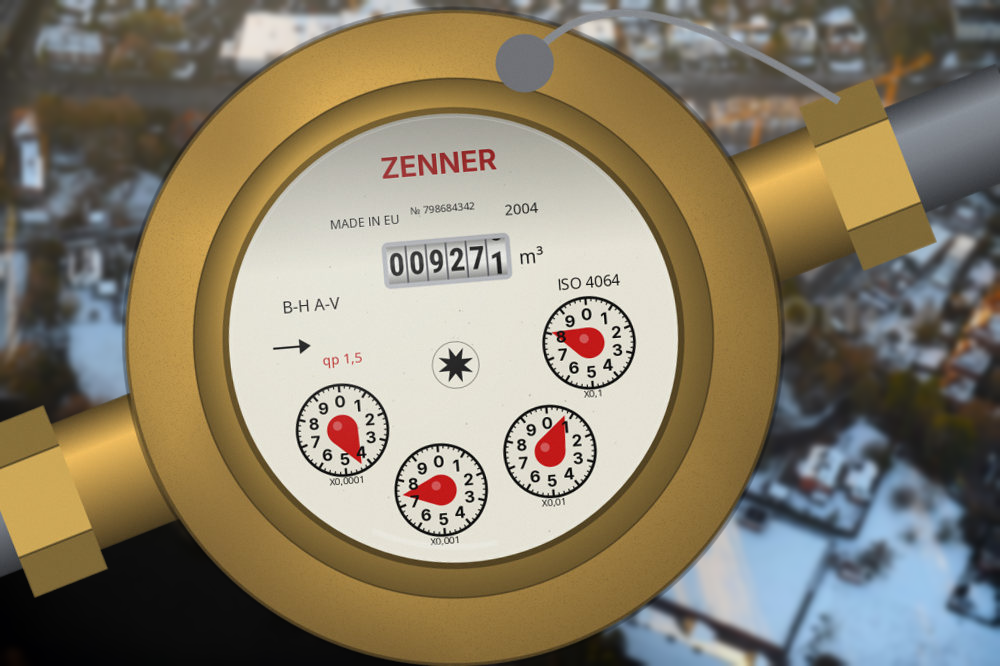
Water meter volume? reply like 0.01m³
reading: 9270.8074m³
